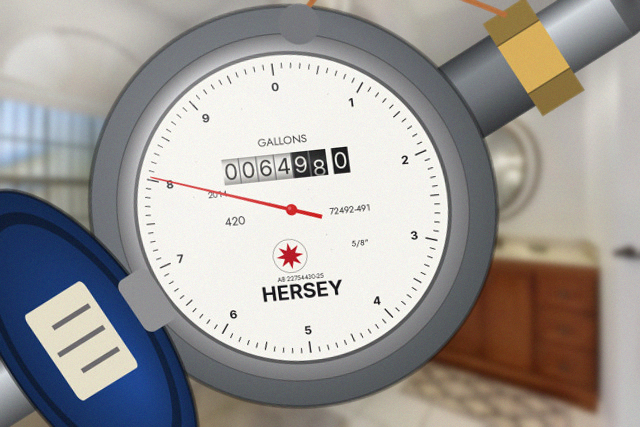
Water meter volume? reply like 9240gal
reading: 64978.0gal
